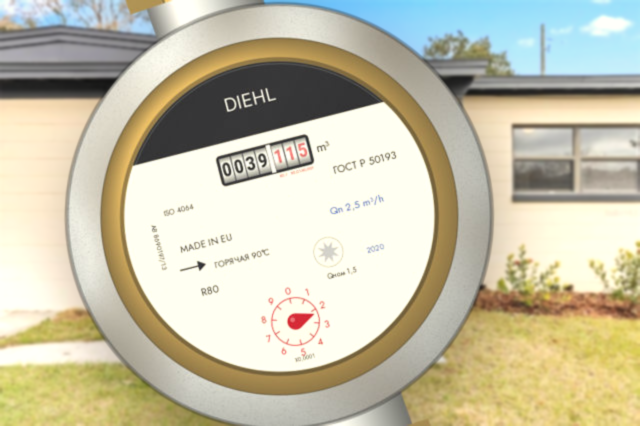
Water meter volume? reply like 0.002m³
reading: 39.1152m³
